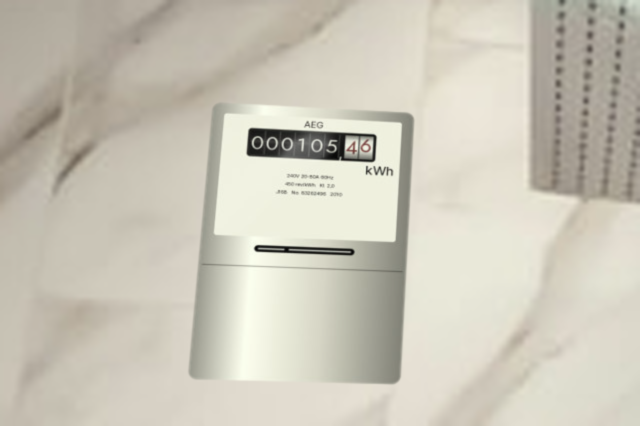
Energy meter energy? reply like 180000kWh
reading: 105.46kWh
